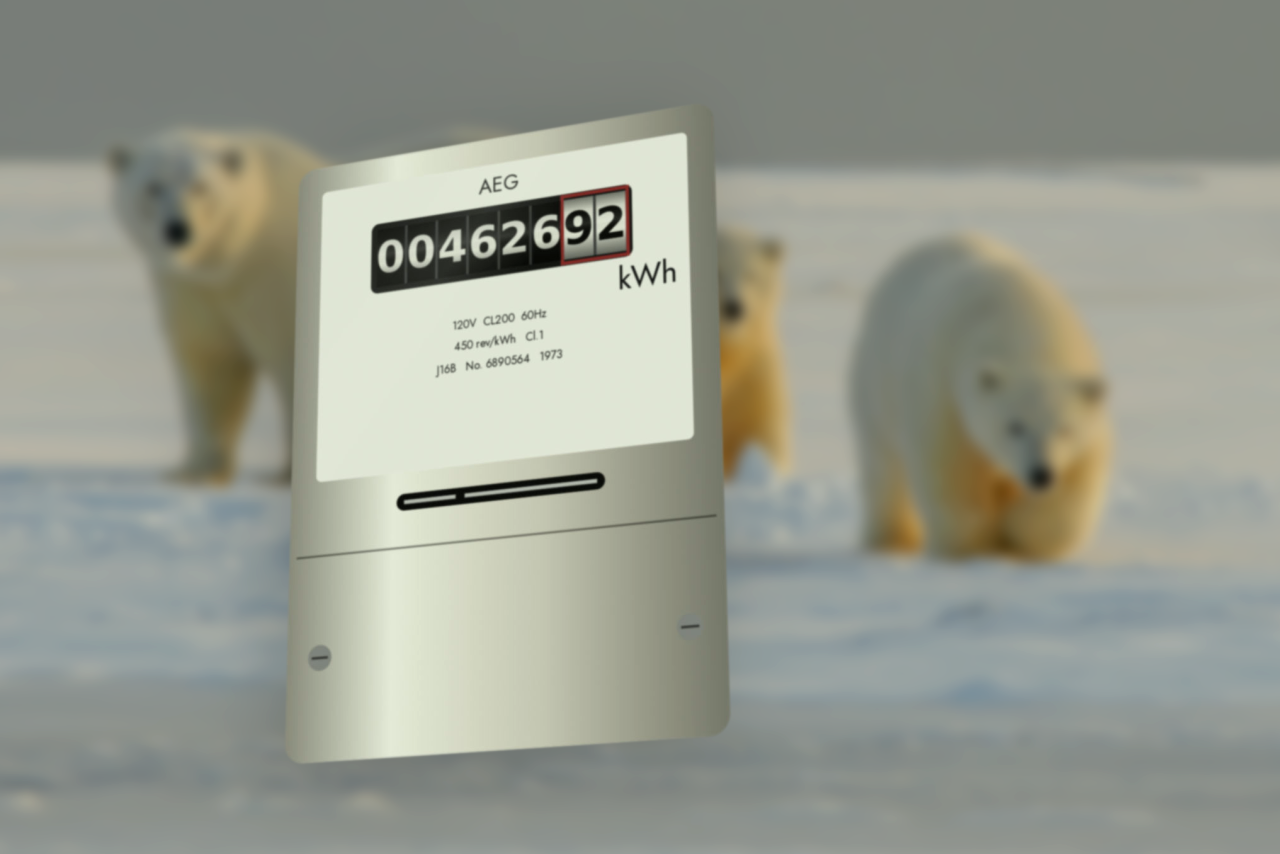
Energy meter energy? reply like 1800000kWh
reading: 4626.92kWh
